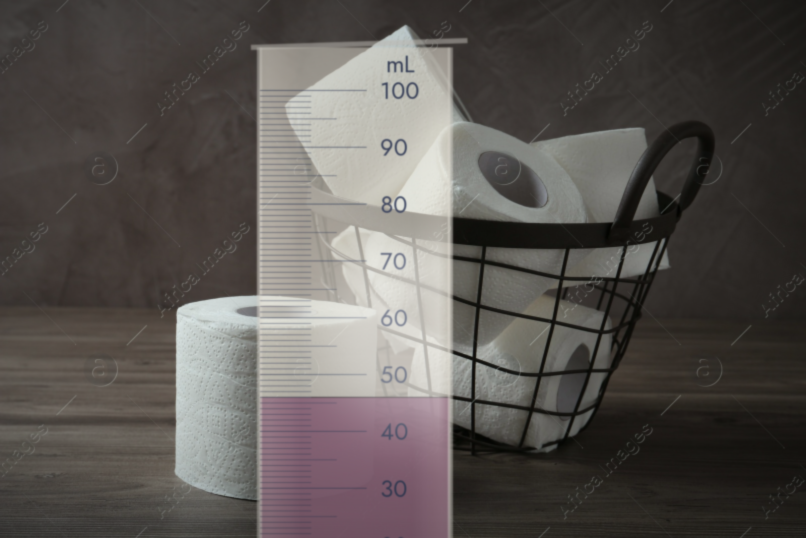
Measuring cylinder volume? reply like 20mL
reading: 46mL
